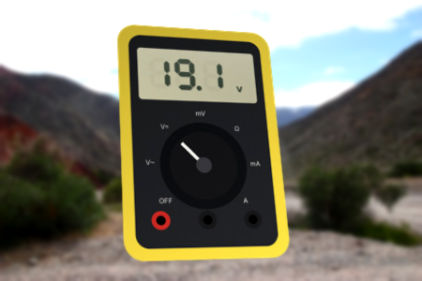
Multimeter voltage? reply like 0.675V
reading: 19.1V
